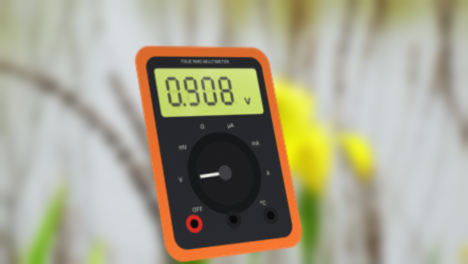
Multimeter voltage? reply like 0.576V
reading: 0.908V
